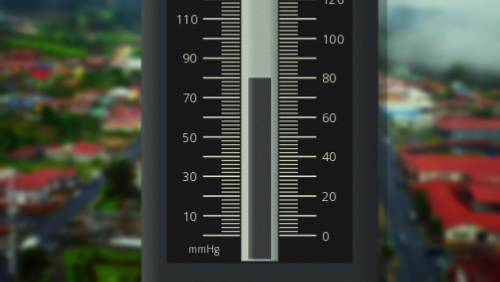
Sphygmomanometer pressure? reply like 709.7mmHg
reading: 80mmHg
